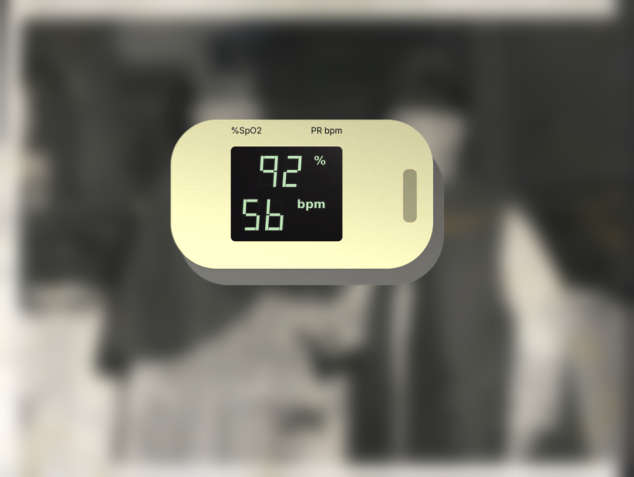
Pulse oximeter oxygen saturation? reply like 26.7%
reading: 92%
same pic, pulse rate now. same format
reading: 56bpm
